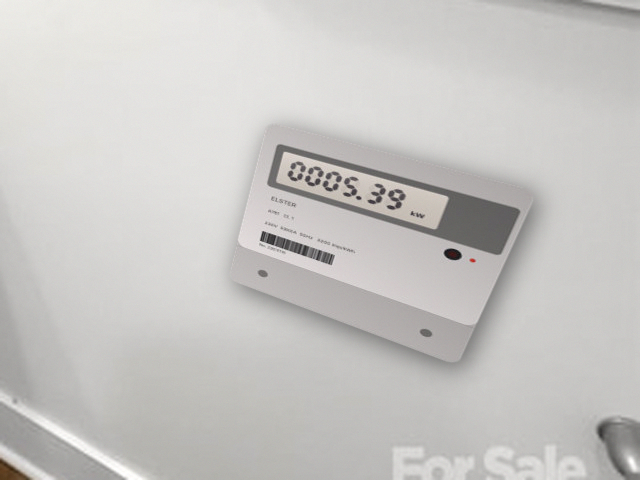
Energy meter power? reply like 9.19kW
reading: 5.39kW
